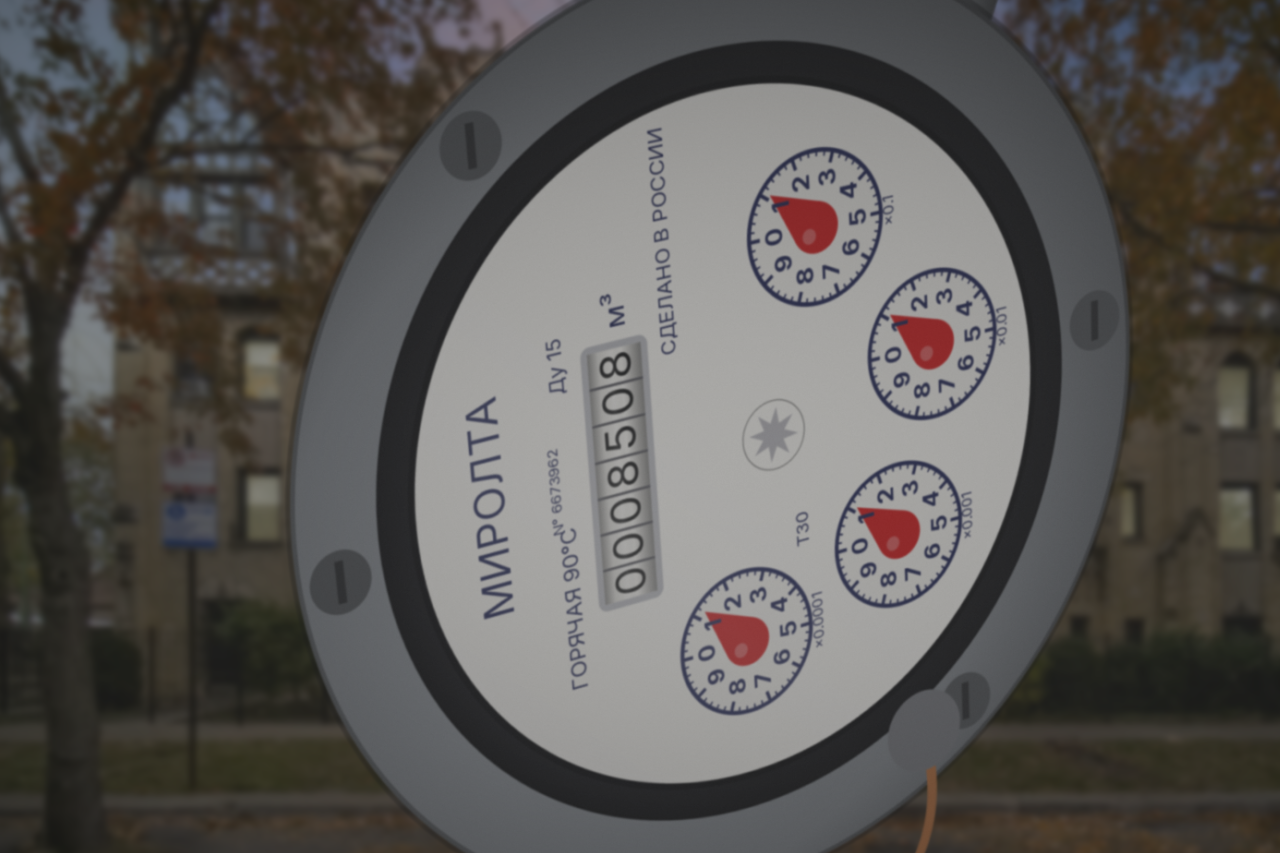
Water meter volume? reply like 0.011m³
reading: 8508.1111m³
